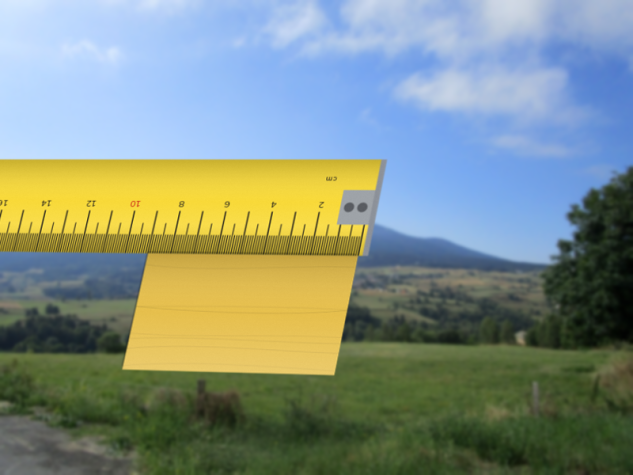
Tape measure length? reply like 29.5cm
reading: 9cm
